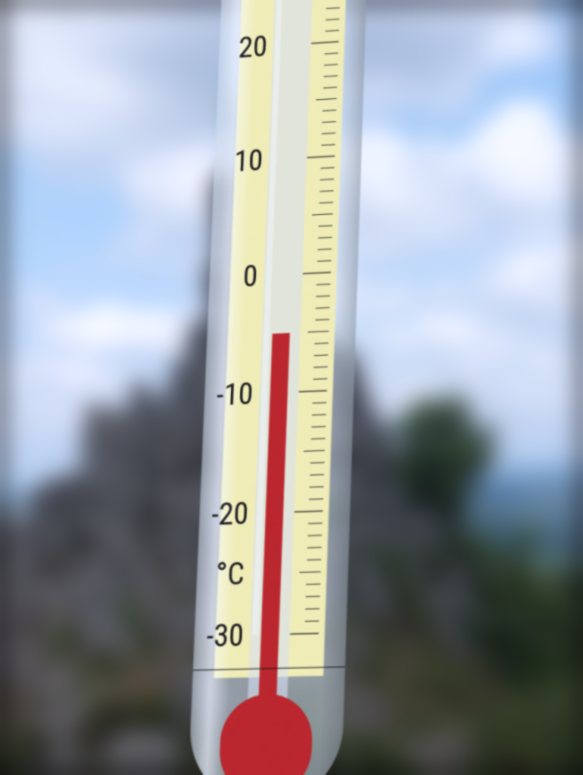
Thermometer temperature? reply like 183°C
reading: -5°C
